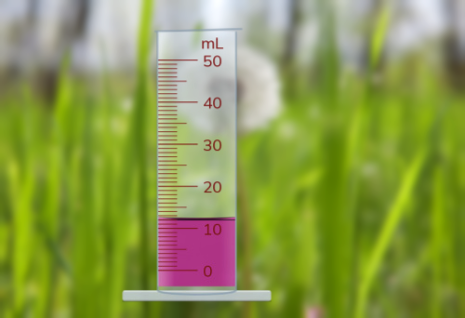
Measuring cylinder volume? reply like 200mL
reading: 12mL
